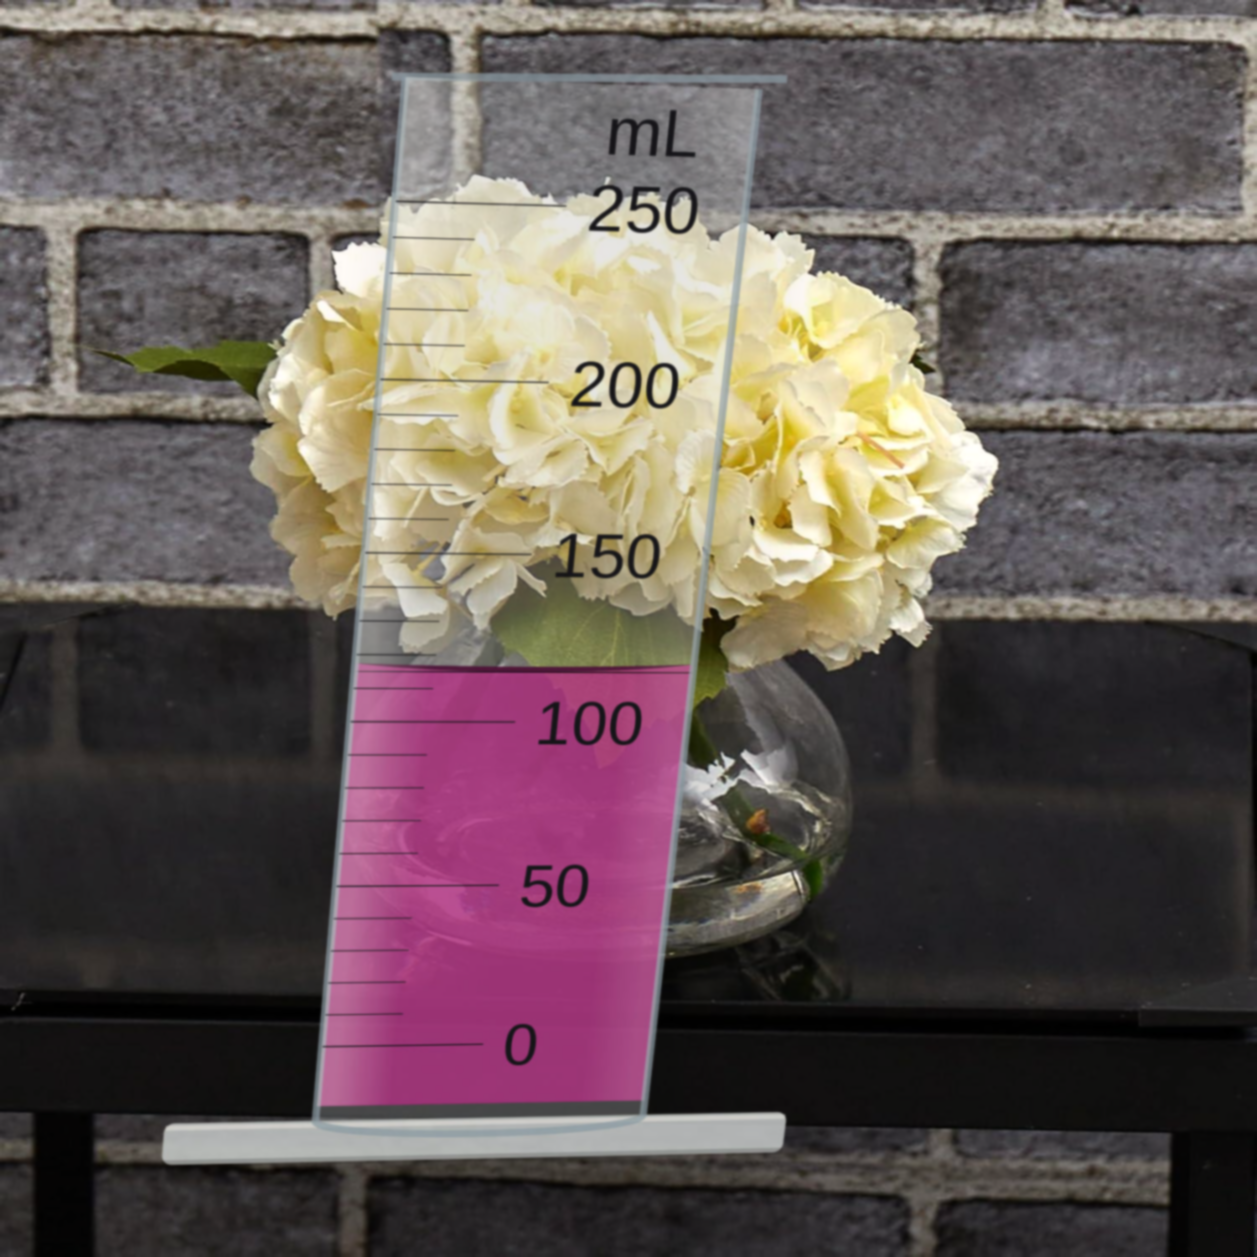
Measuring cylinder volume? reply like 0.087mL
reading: 115mL
